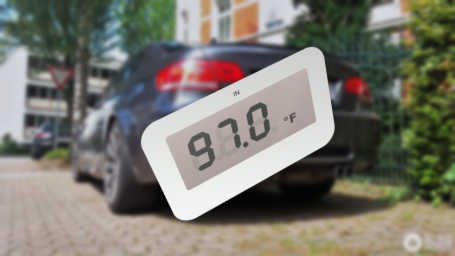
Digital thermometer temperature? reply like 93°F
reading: 97.0°F
